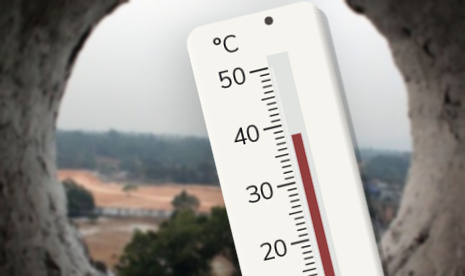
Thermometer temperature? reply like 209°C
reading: 38°C
